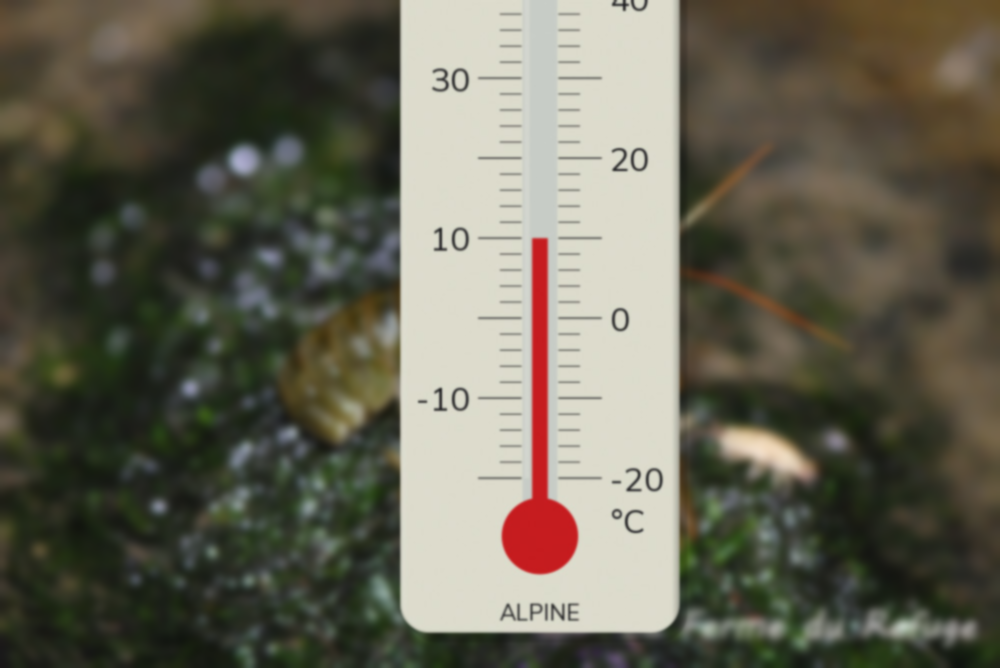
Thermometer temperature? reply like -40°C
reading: 10°C
